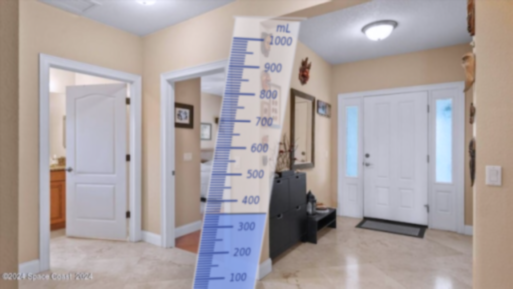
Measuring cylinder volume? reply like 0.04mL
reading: 350mL
